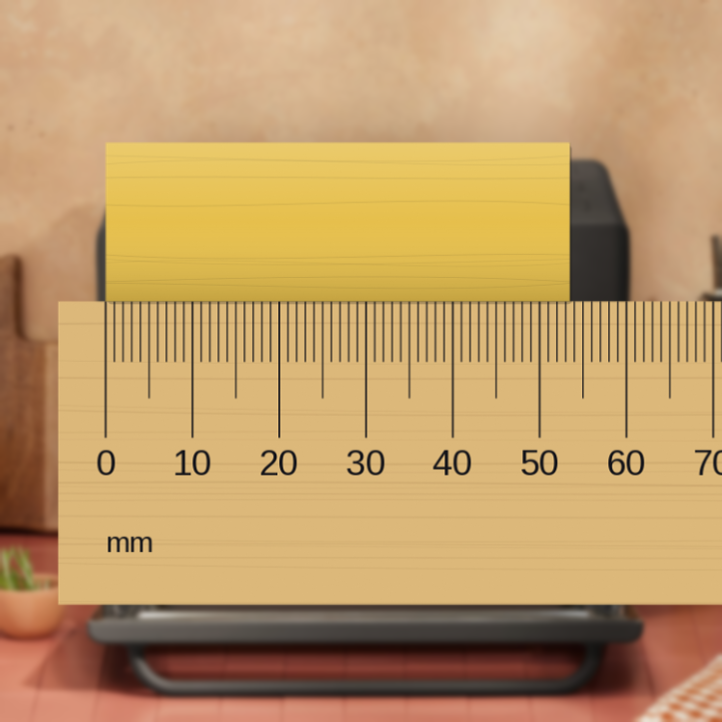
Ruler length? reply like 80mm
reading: 53.5mm
